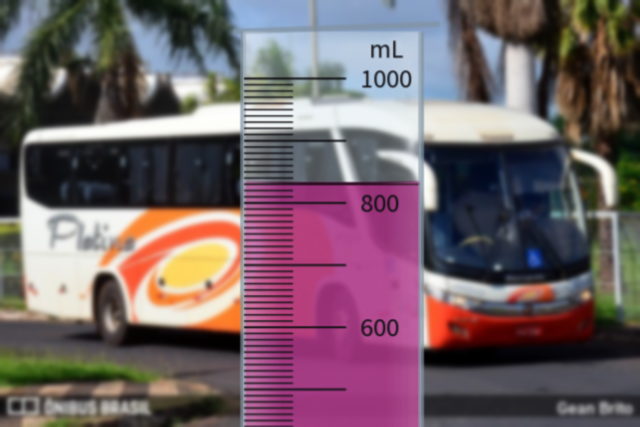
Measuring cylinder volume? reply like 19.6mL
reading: 830mL
